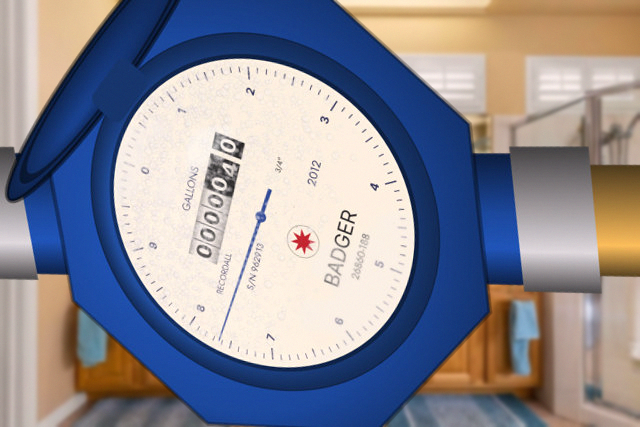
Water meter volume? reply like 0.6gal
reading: 37.6gal
